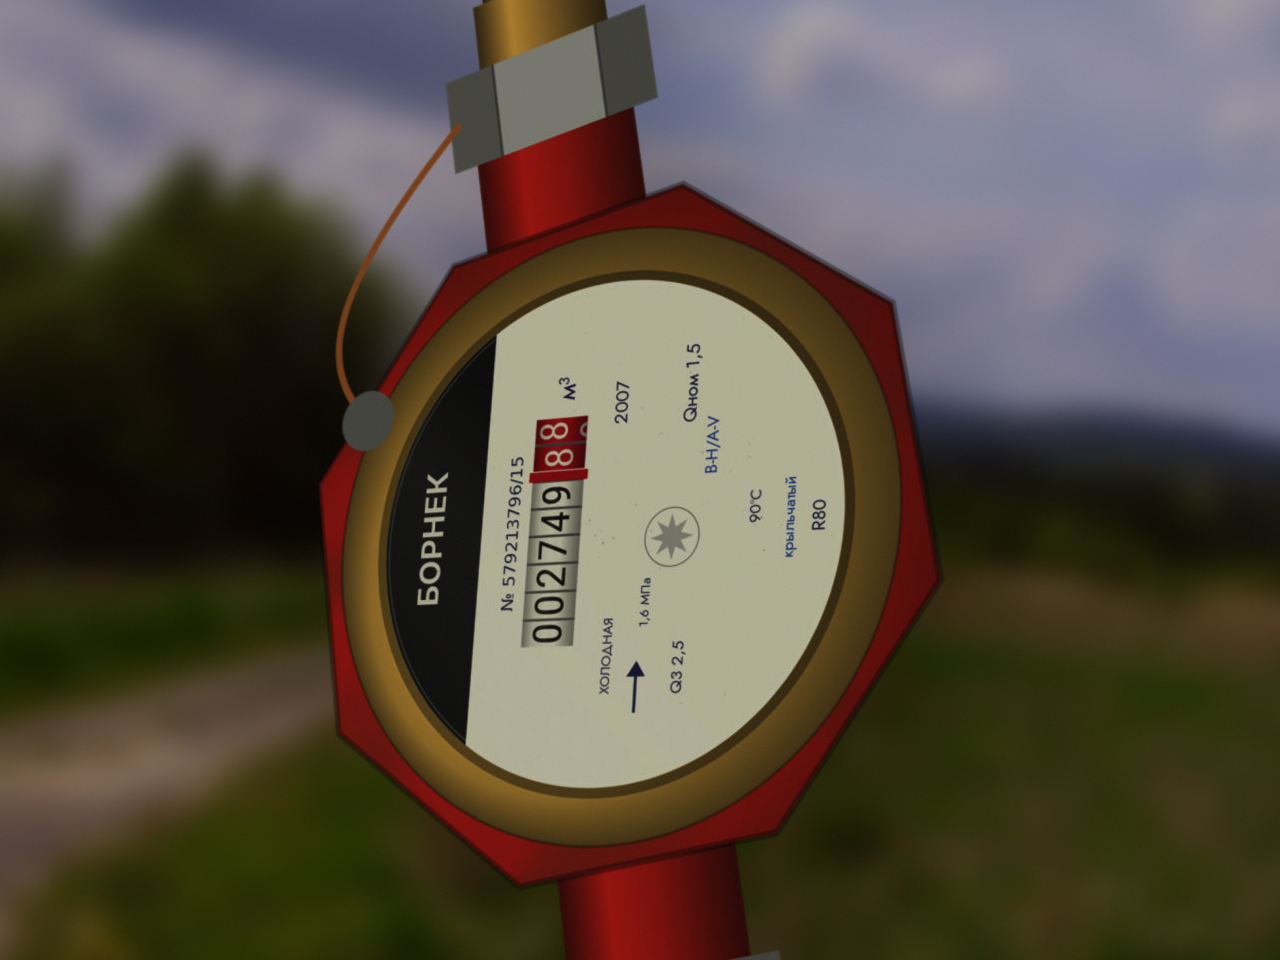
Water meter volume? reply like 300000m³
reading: 2749.88m³
